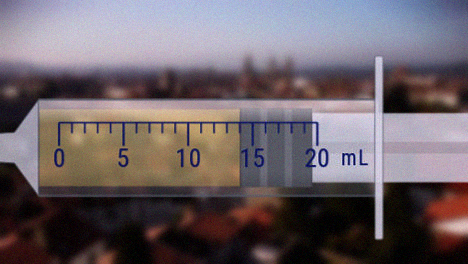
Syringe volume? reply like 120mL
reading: 14mL
